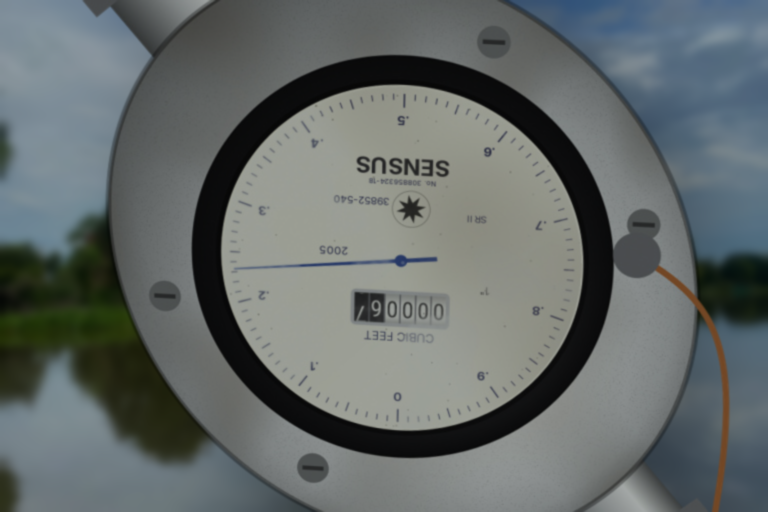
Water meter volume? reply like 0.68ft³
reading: 67.23ft³
